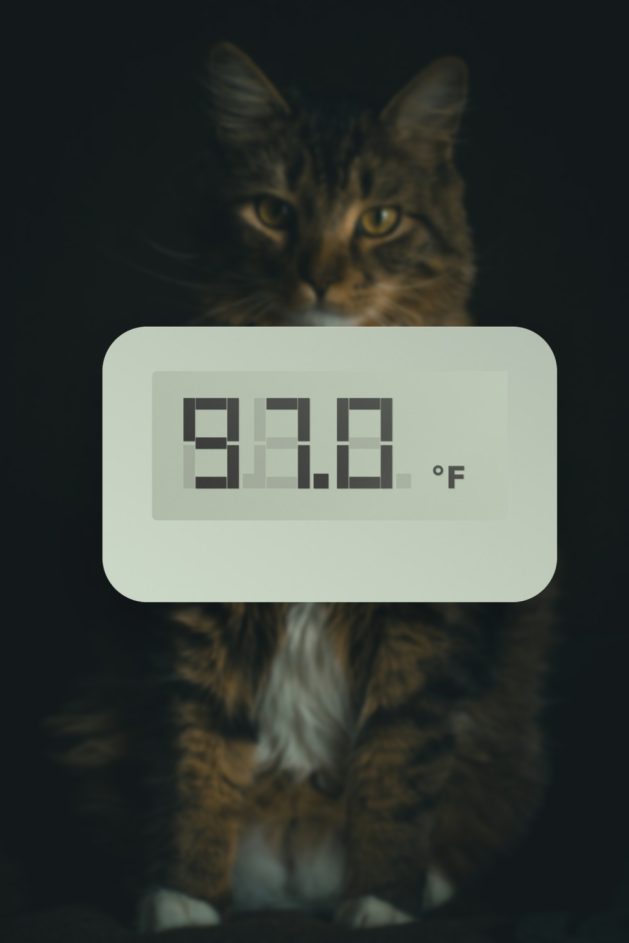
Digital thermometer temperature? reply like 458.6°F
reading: 97.0°F
